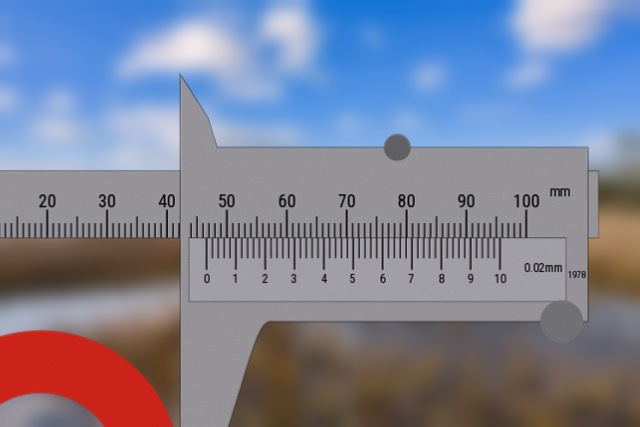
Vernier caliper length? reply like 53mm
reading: 46.6mm
